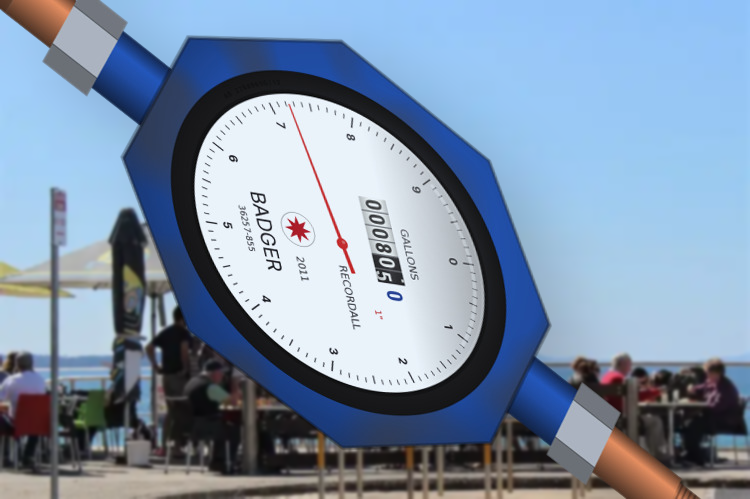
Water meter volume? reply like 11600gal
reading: 8047.2gal
